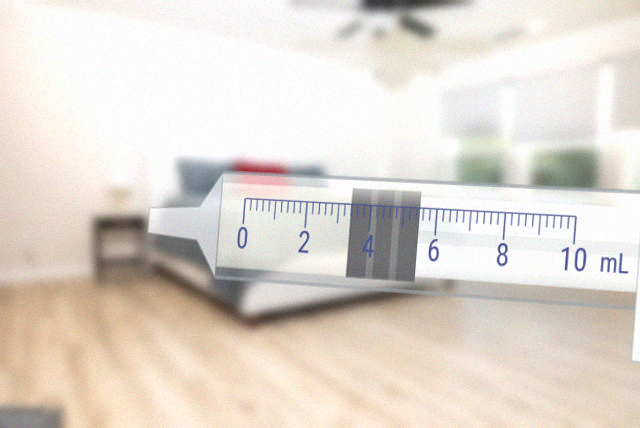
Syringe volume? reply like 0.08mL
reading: 3.4mL
